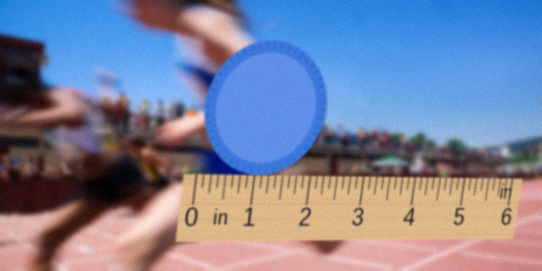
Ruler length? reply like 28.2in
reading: 2.125in
